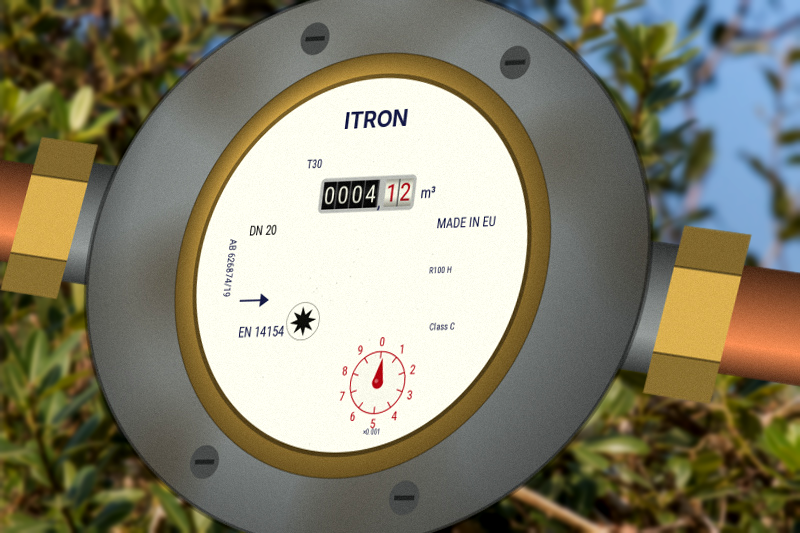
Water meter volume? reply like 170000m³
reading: 4.120m³
